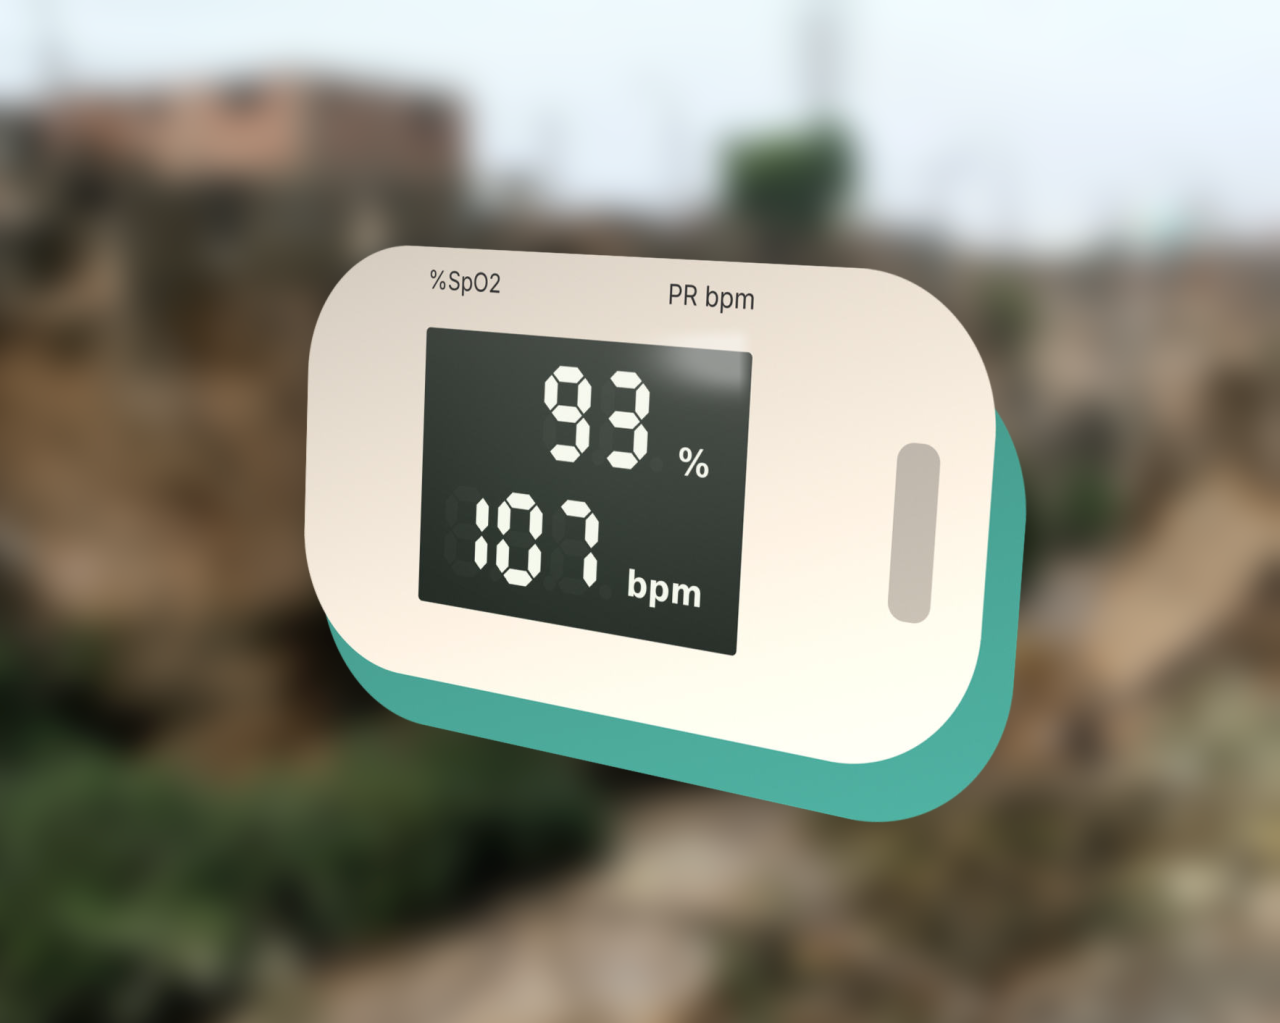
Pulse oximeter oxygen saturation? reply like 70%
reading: 93%
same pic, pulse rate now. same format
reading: 107bpm
